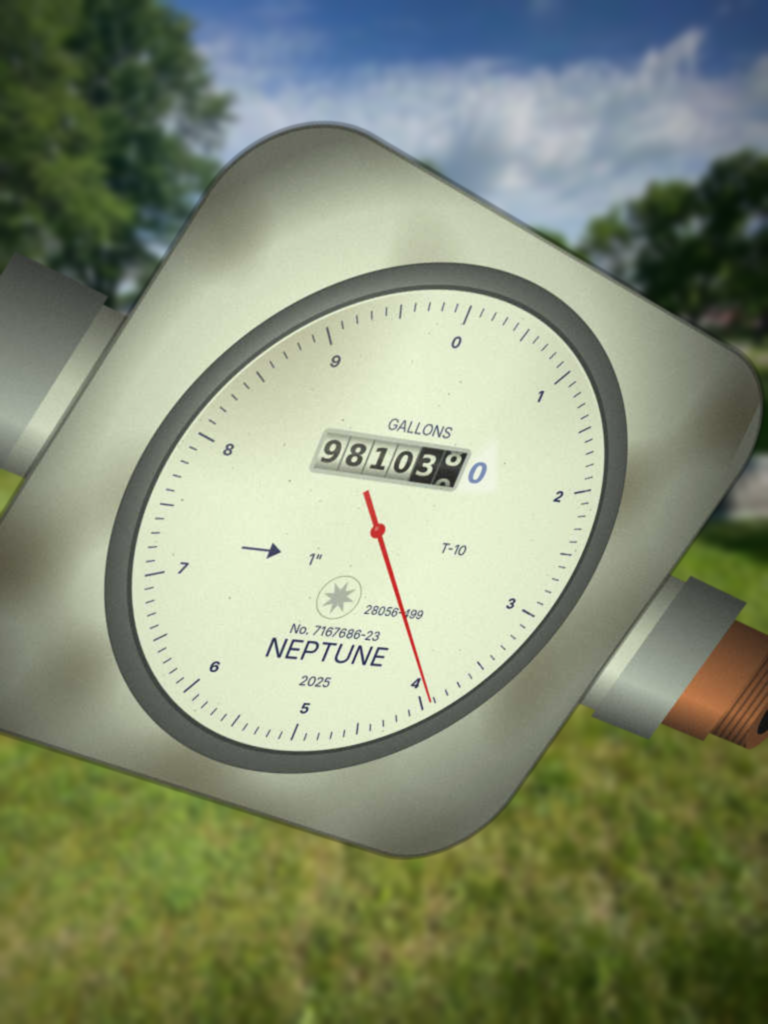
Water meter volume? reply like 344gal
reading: 9810383.9gal
